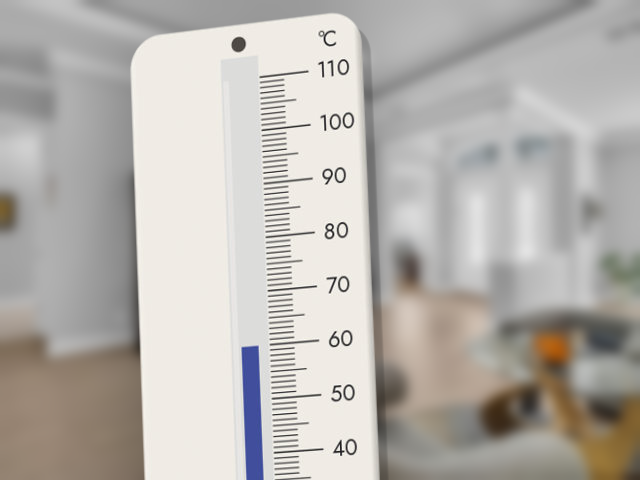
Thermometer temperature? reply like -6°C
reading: 60°C
